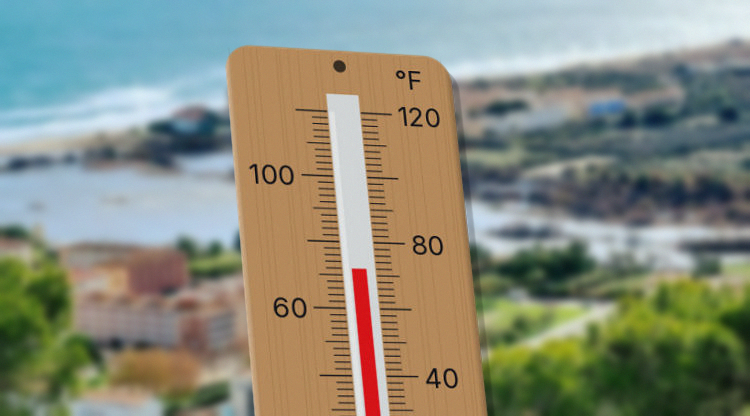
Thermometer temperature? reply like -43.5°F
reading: 72°F
